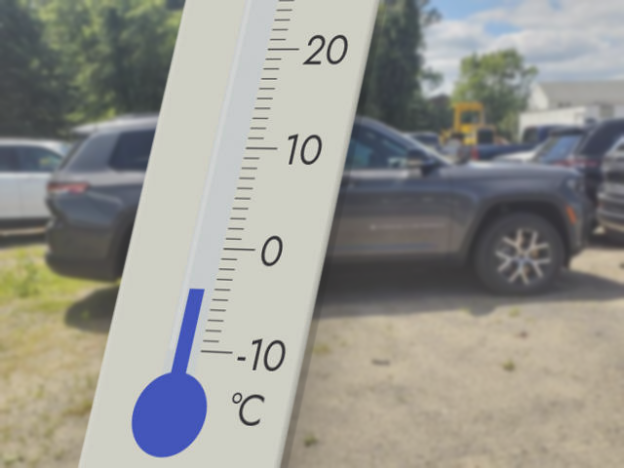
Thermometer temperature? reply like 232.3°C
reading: -4°C
